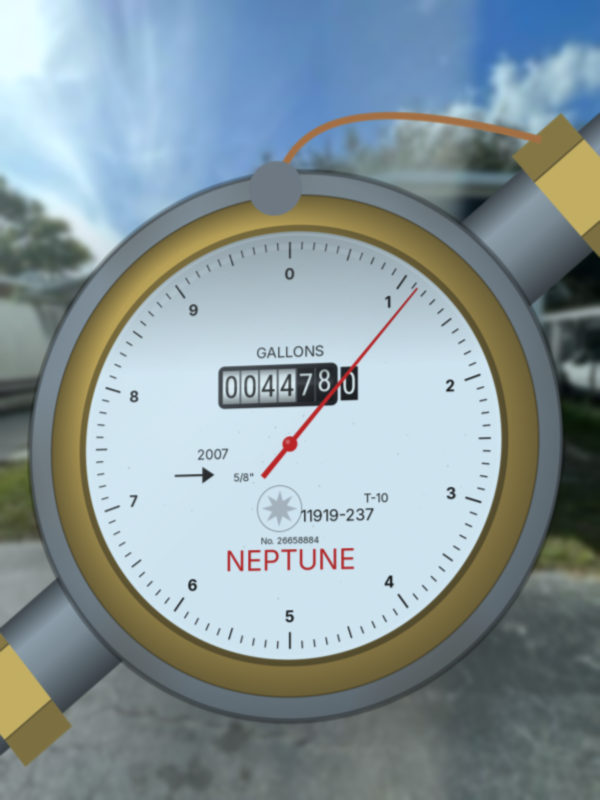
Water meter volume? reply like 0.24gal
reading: 44781.1gal
